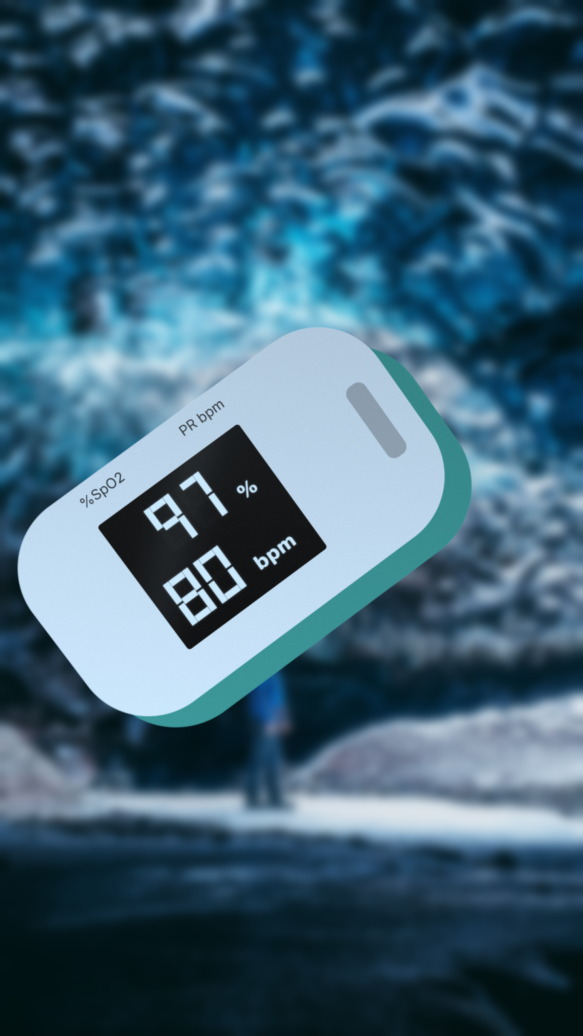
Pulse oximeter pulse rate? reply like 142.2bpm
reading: 80bpm
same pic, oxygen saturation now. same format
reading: 97%
